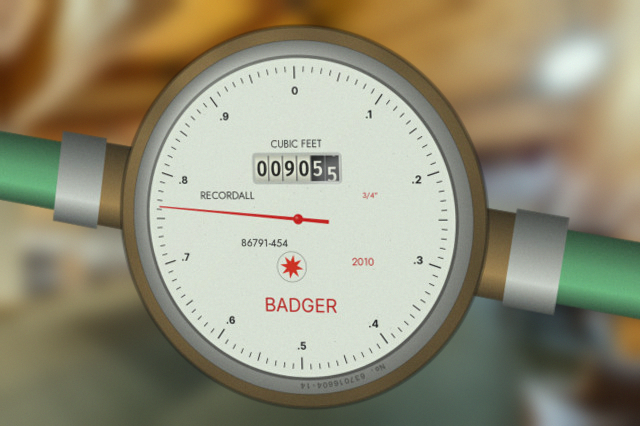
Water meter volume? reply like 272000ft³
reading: 9054.76ft³
